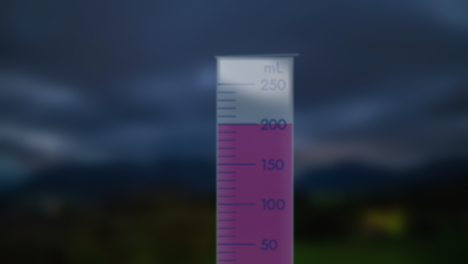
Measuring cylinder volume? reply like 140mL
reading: 200mL
